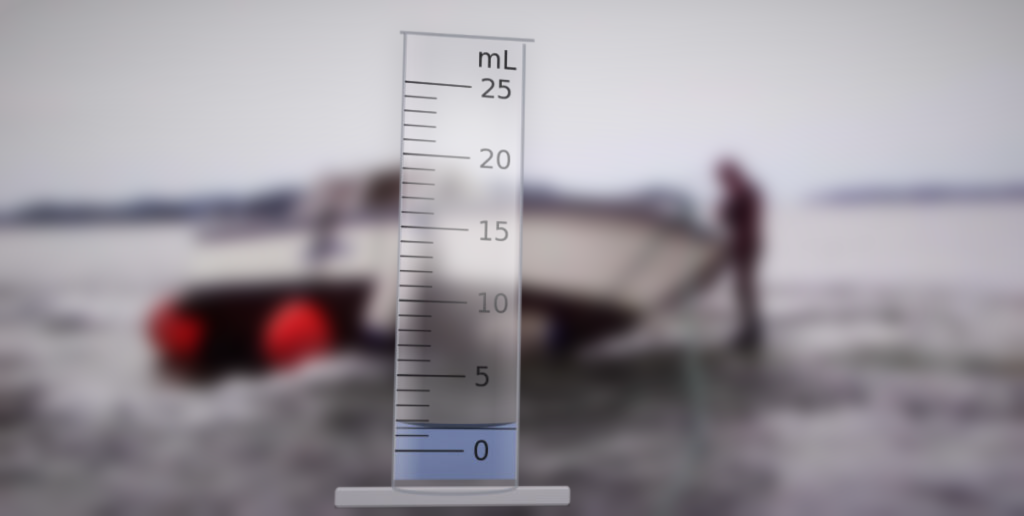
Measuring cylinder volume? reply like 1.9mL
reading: 1.5mL
